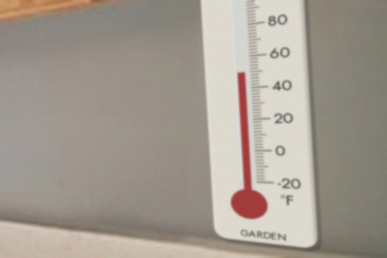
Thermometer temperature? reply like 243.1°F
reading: 50°F
